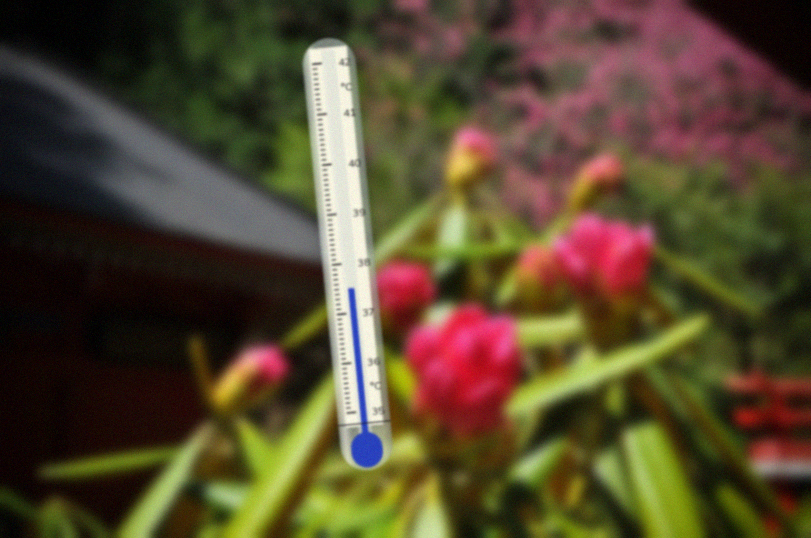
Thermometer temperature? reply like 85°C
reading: 37.5°C
